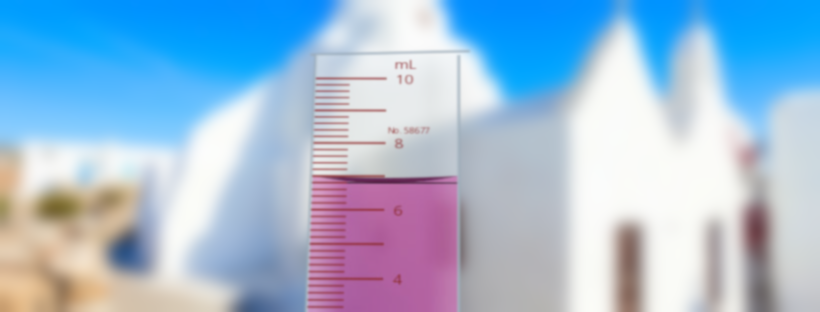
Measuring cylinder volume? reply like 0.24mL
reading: 6.8mL
